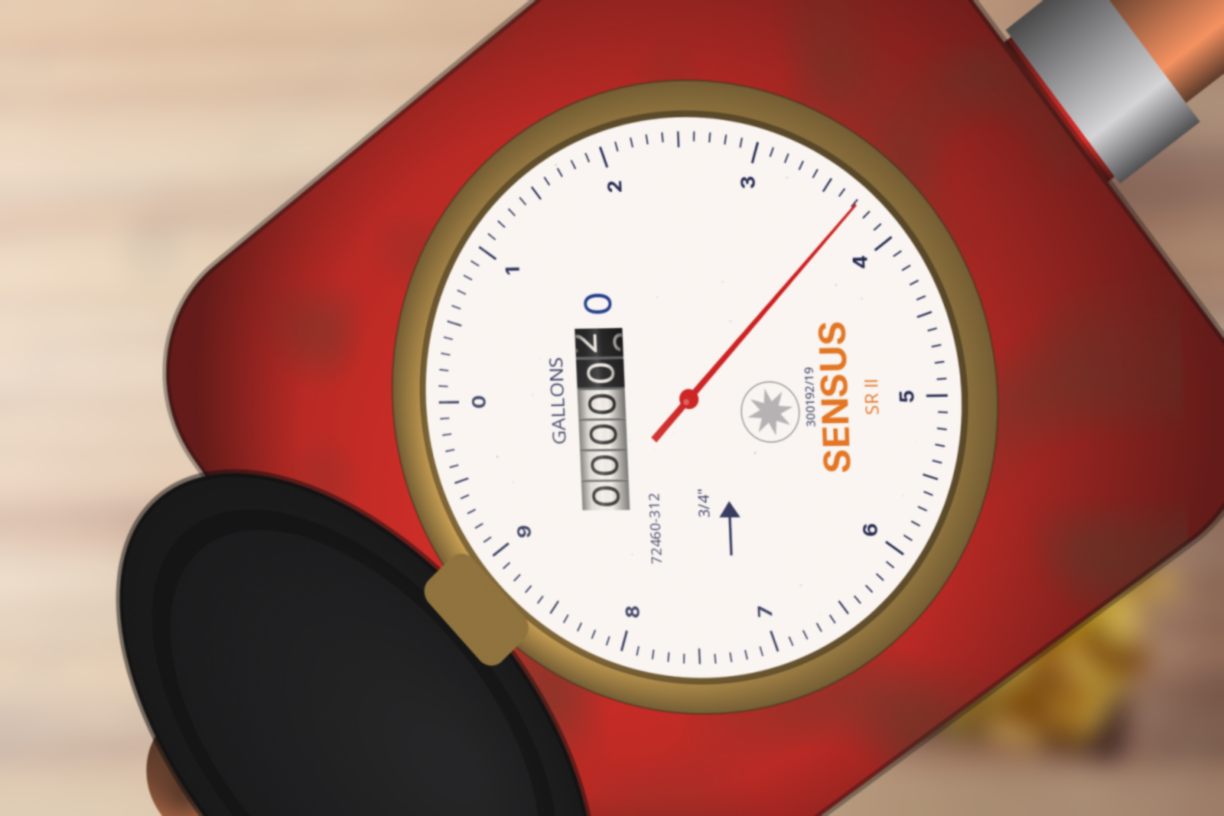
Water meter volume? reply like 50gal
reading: 23.7gal
